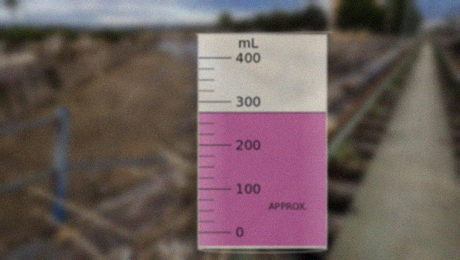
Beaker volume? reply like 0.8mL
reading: 275mL
